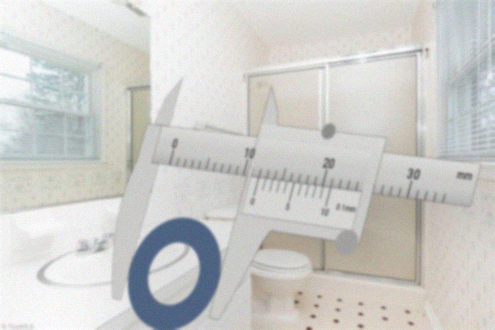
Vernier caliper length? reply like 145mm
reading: 12.0mm
